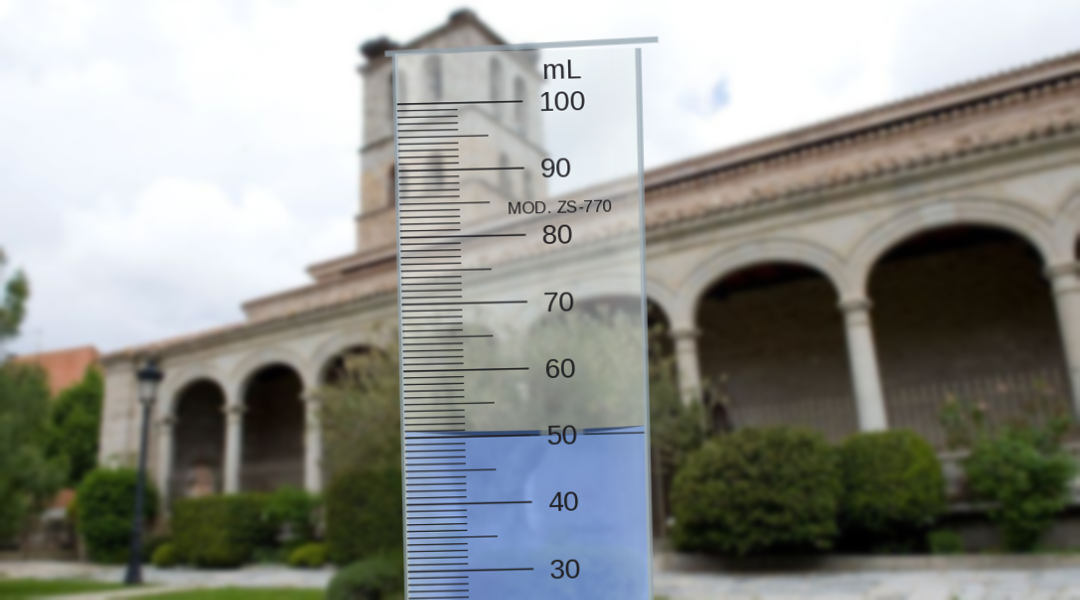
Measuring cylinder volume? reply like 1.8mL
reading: 50mL
